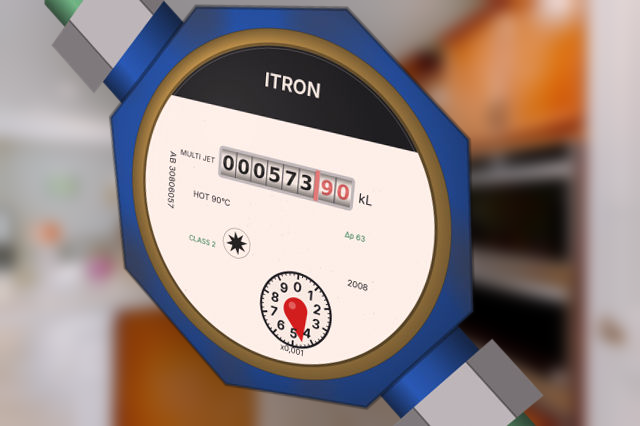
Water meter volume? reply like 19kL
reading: 573.904kL
